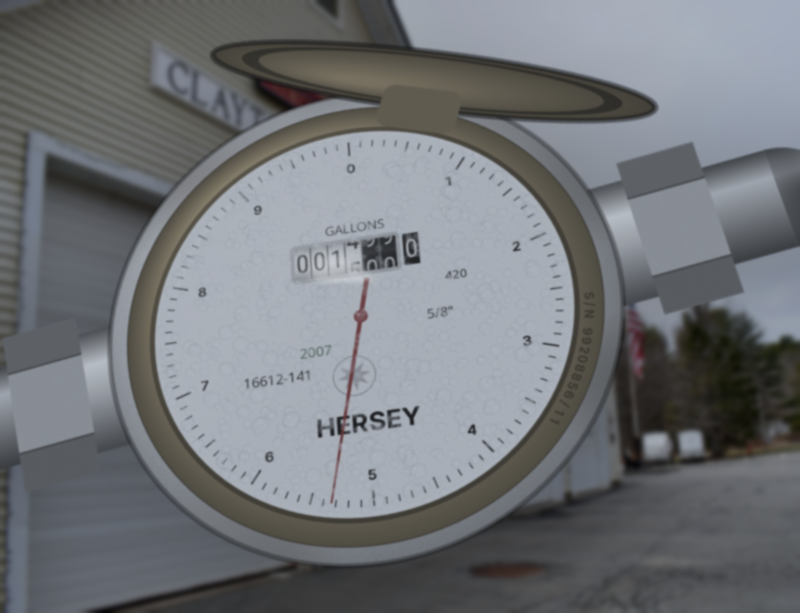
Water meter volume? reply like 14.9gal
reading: 14995.3gal
